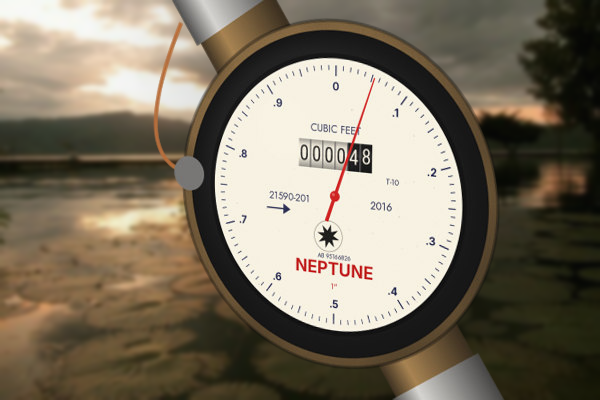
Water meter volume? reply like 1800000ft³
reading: 48.05ft³
